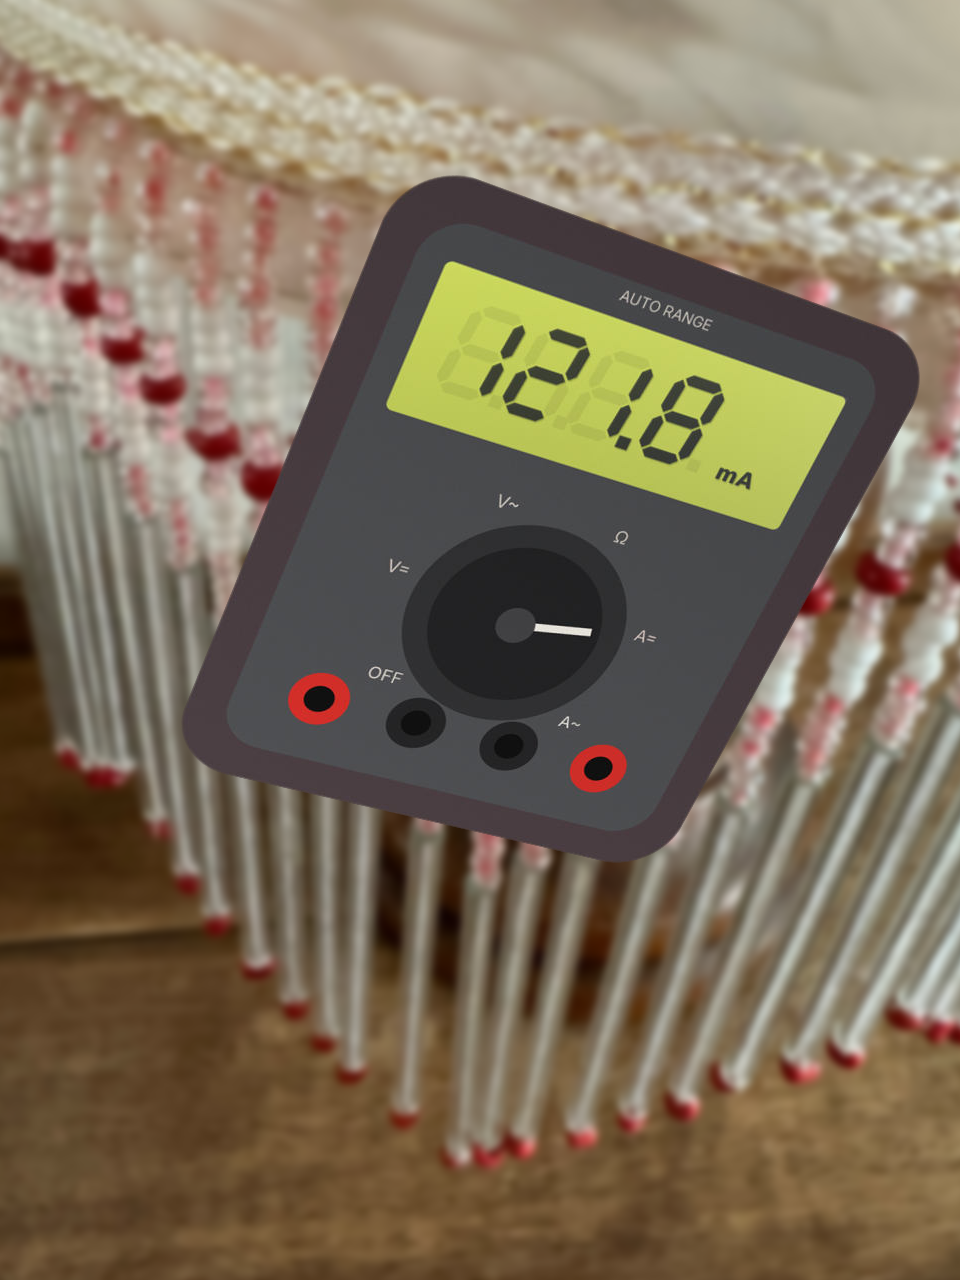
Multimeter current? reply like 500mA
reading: 121.8mA
